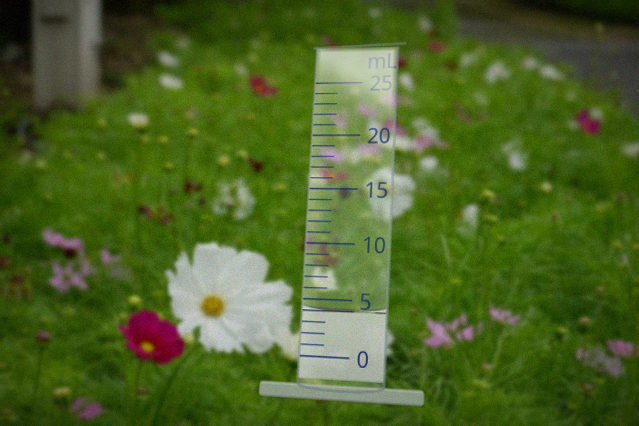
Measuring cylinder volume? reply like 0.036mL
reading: 4mL
